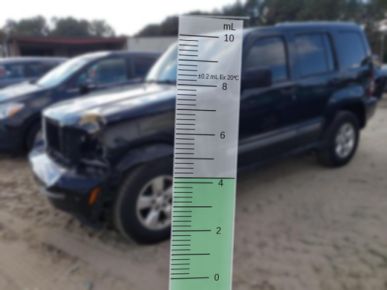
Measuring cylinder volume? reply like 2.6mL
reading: 4.2mL
